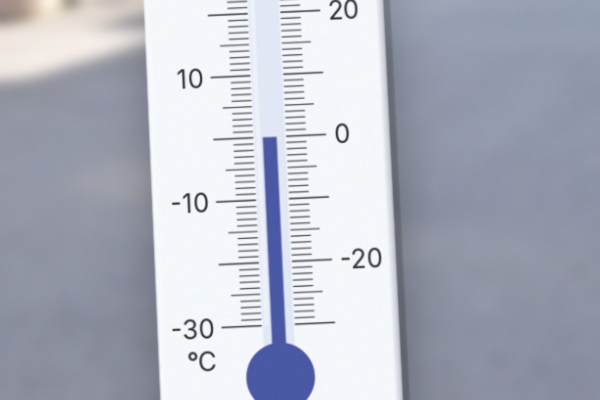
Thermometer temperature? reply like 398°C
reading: 0°C
